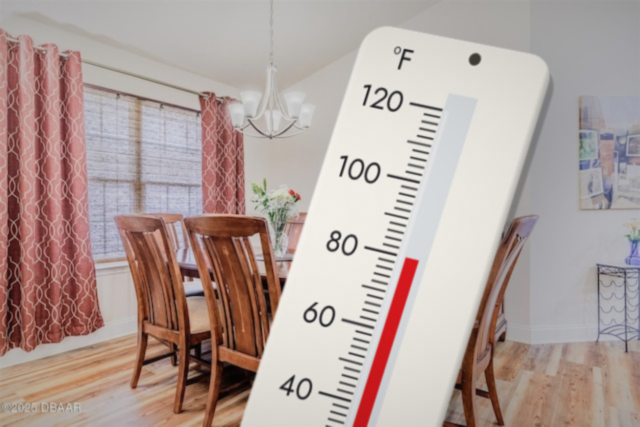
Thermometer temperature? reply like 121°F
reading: 80°F
